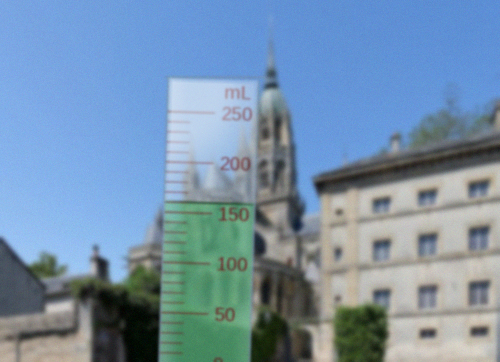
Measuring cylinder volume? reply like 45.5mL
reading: 160mL
